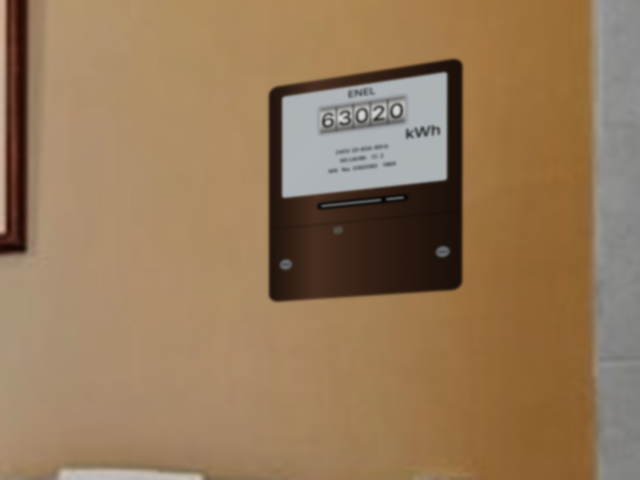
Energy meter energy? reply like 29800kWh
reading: 63020kWh
